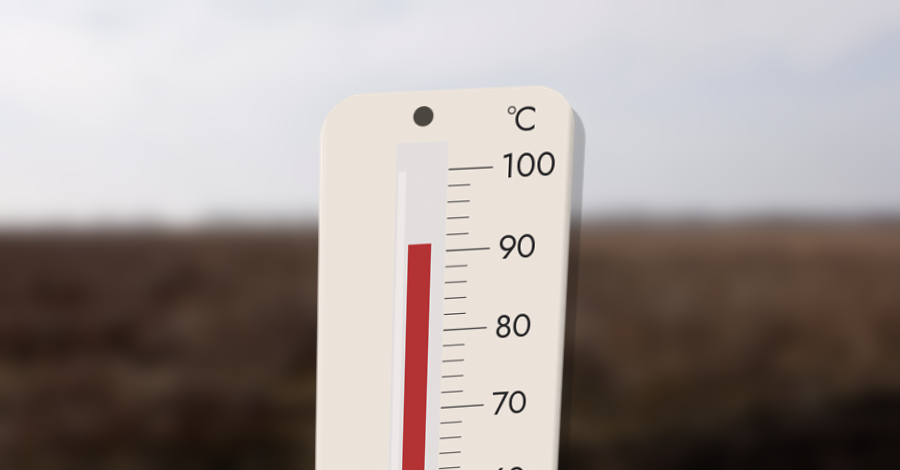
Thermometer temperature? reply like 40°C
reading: 91°C
